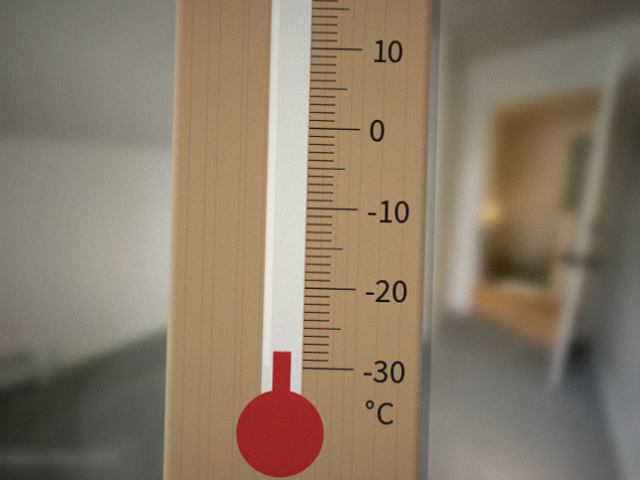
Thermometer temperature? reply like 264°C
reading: -28°C
